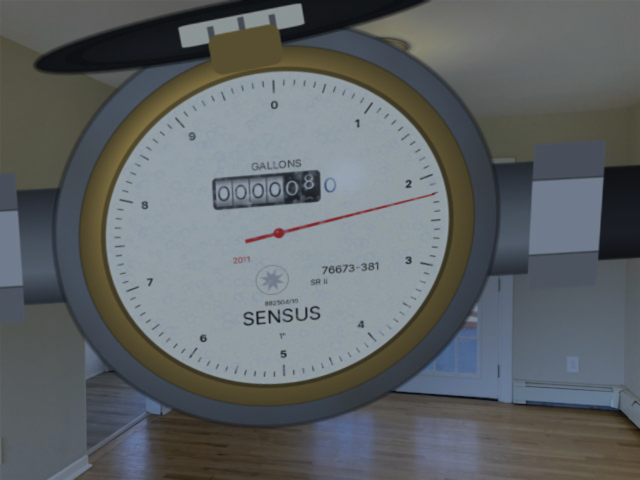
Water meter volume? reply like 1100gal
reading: 82.2gal
